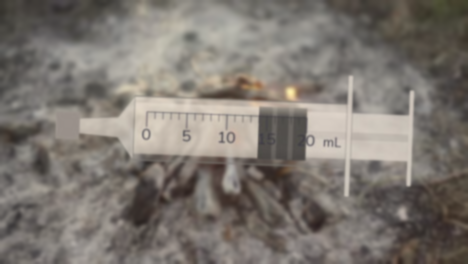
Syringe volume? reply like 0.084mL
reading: 14mL
